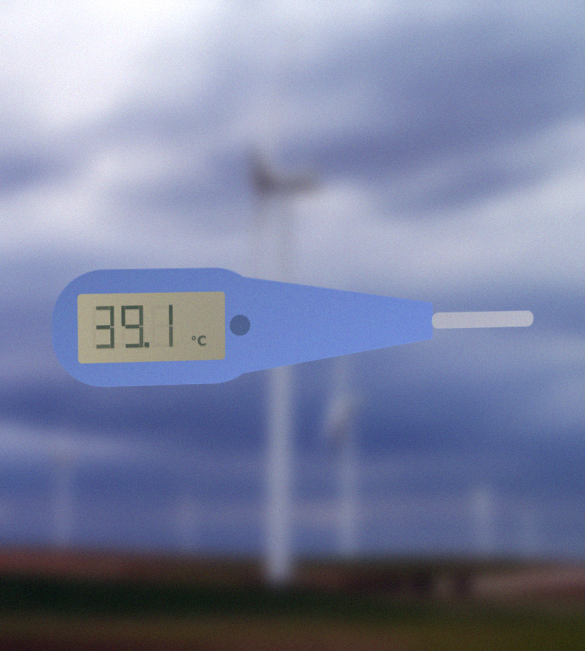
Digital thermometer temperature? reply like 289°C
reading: 39.1°C
